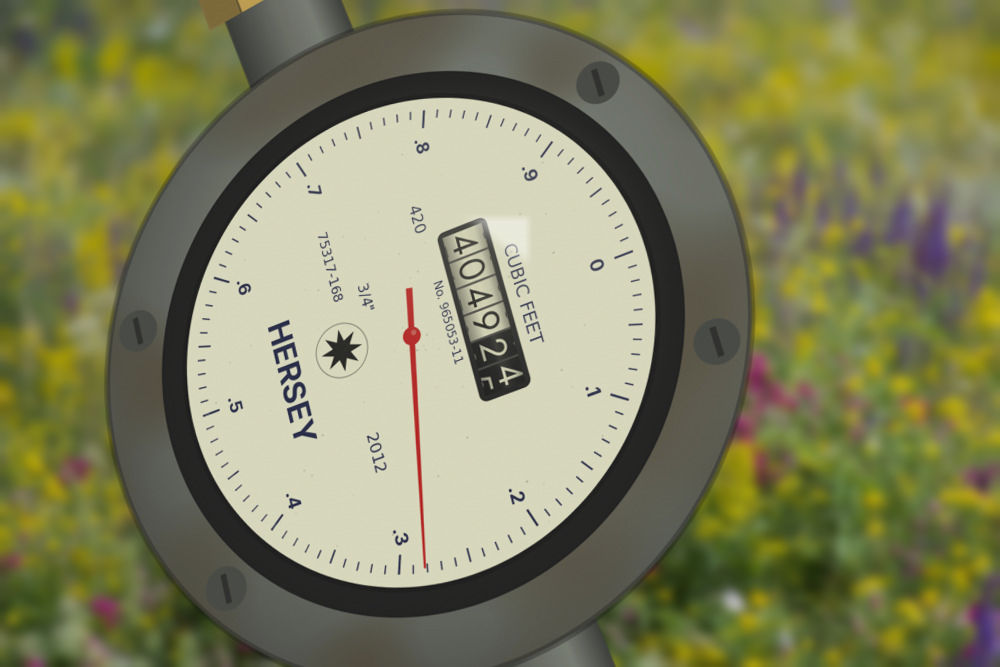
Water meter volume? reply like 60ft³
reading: 404924.28ft³
